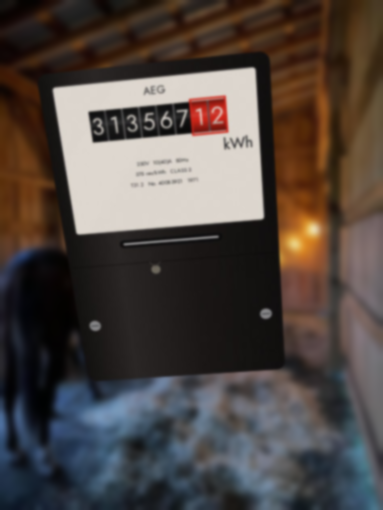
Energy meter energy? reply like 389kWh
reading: 313567.12kWh
